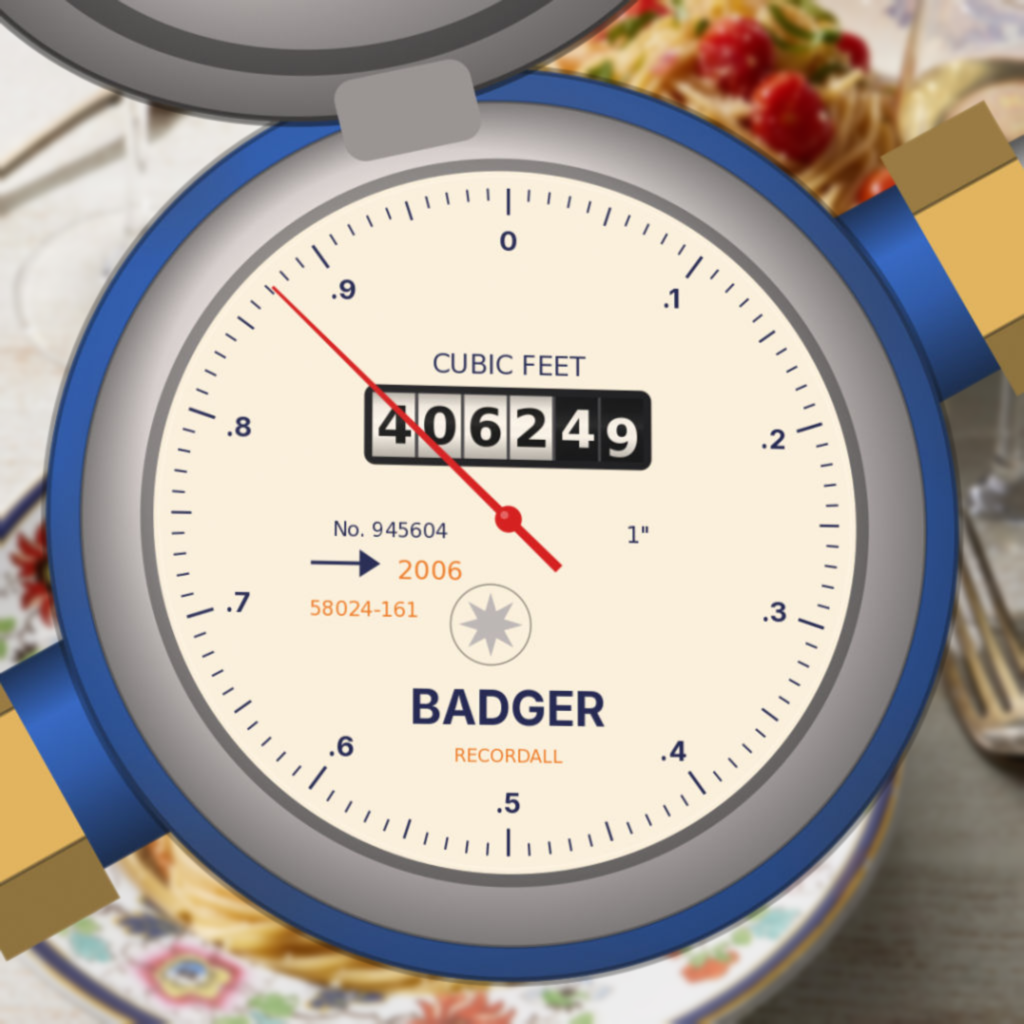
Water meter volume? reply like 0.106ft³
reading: 406248.87ft³
